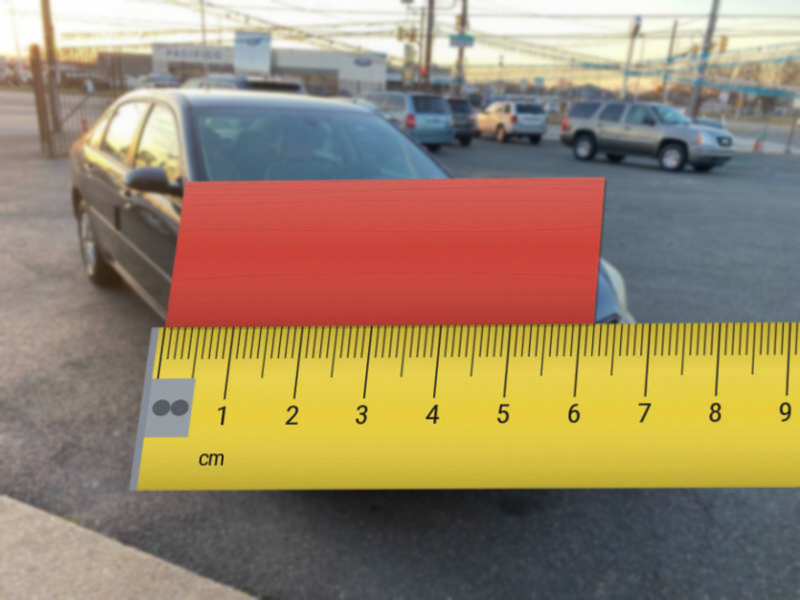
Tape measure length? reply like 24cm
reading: 6.2cm
